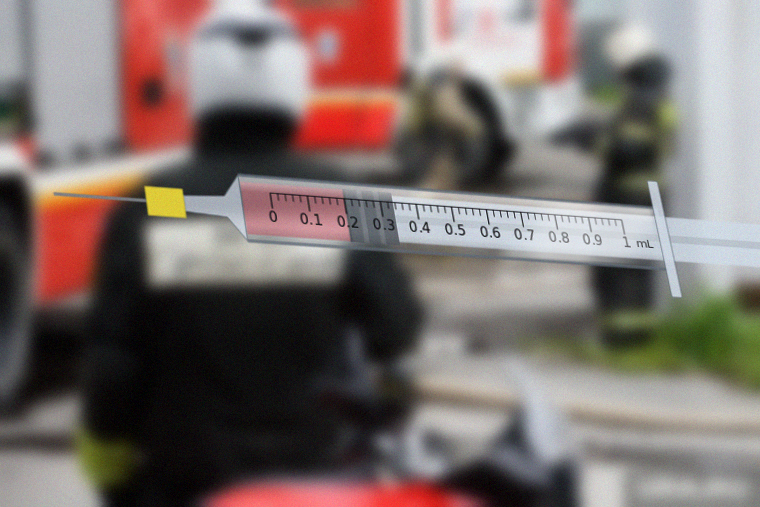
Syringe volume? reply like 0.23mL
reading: 0.2mL
